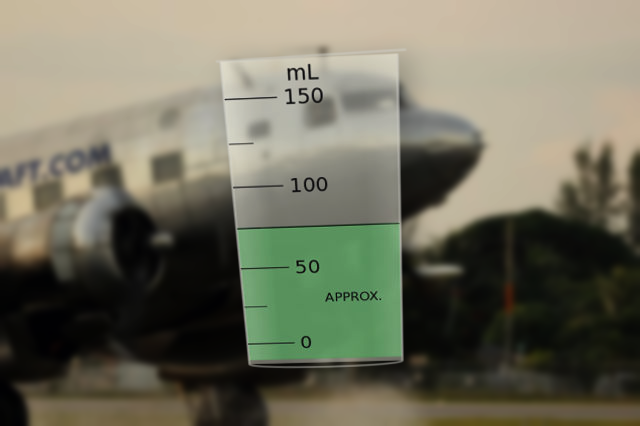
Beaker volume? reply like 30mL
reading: 75mL
